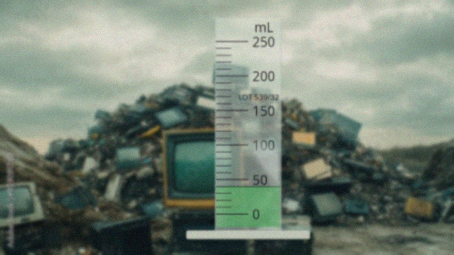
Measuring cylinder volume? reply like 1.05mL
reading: 40mL
